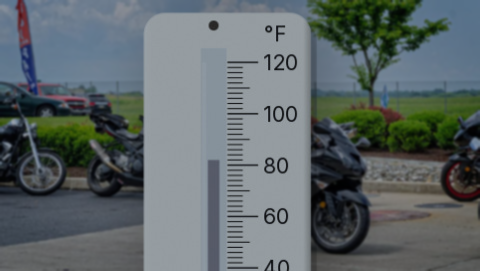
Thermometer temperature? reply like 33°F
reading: 82°F
